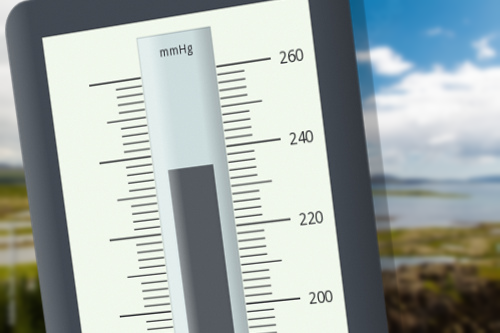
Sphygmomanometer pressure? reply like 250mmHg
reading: 236mmHg
